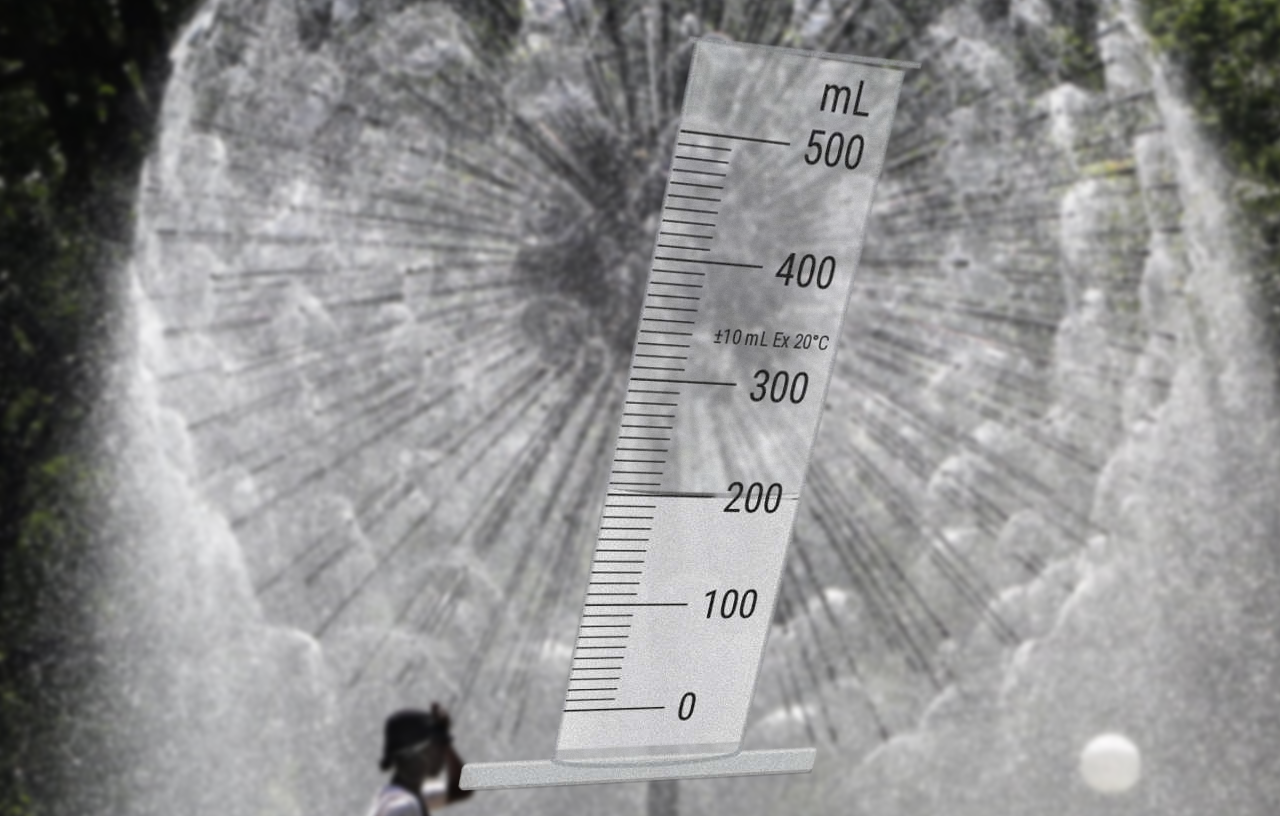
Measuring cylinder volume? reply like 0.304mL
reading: 200mL
